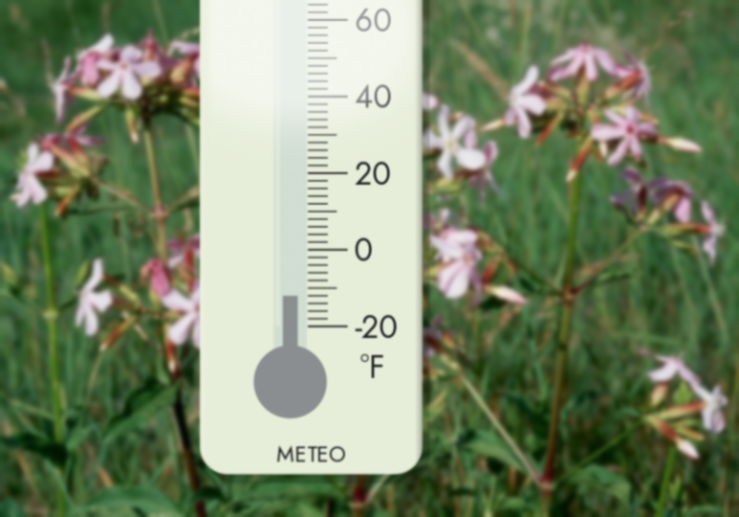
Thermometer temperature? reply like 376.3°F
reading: -12°F
